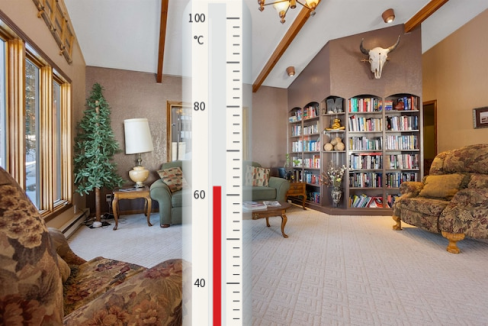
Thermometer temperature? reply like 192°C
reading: 62°C
